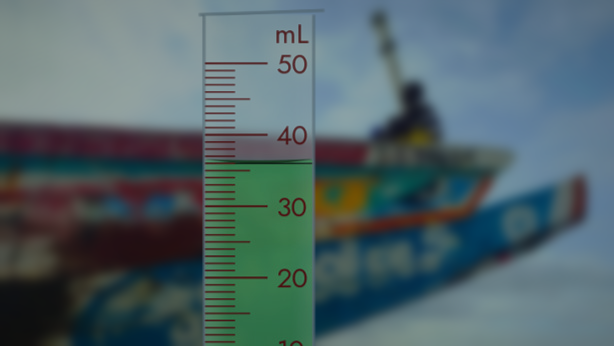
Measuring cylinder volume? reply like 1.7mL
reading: 36mL
